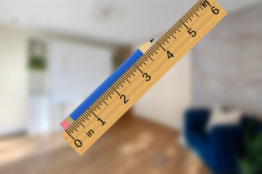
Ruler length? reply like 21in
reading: 4in
